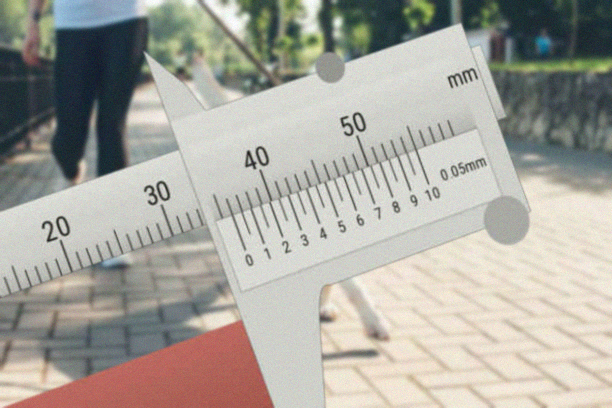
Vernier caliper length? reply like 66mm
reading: 36.0mm
